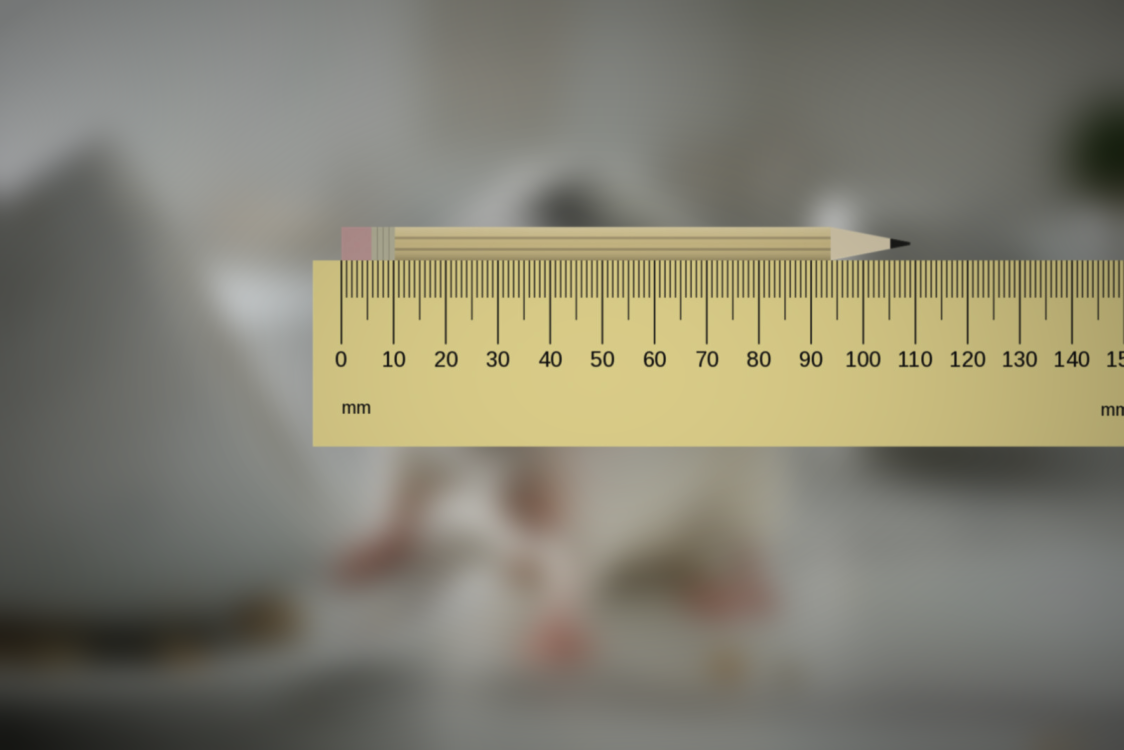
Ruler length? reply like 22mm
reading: 109mm
